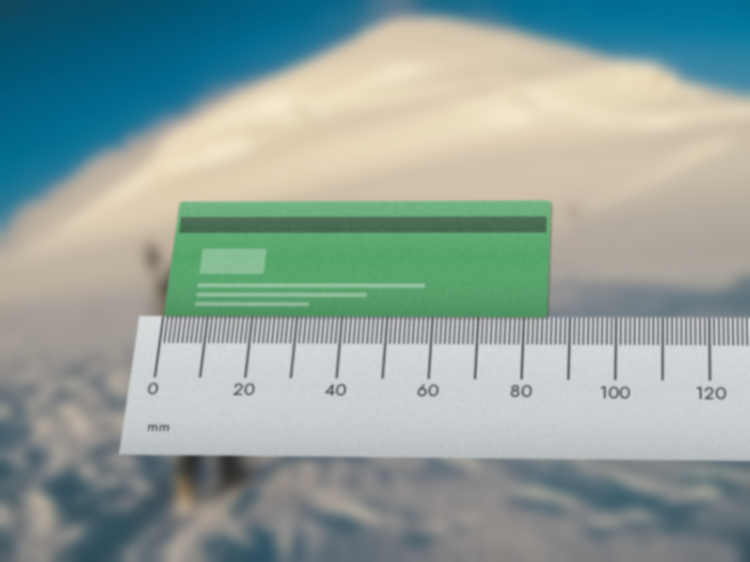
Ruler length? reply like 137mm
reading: 85mm
